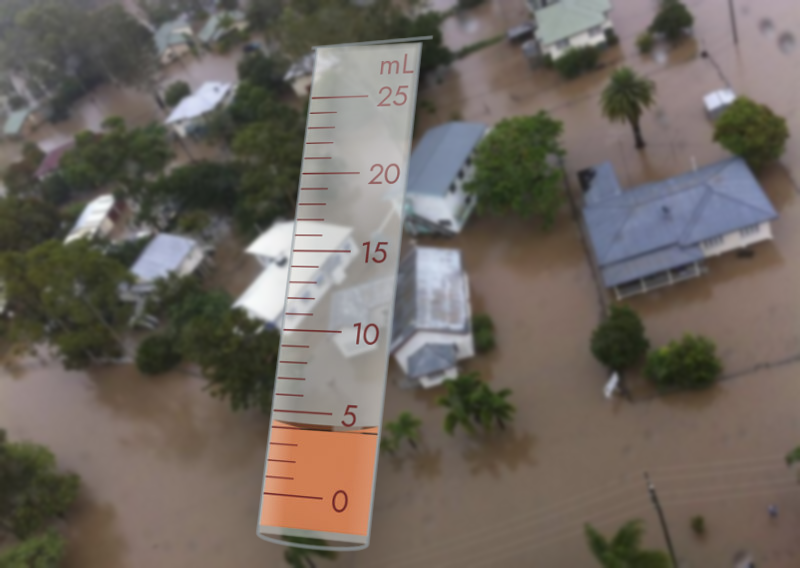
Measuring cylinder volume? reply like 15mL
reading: 4mL
